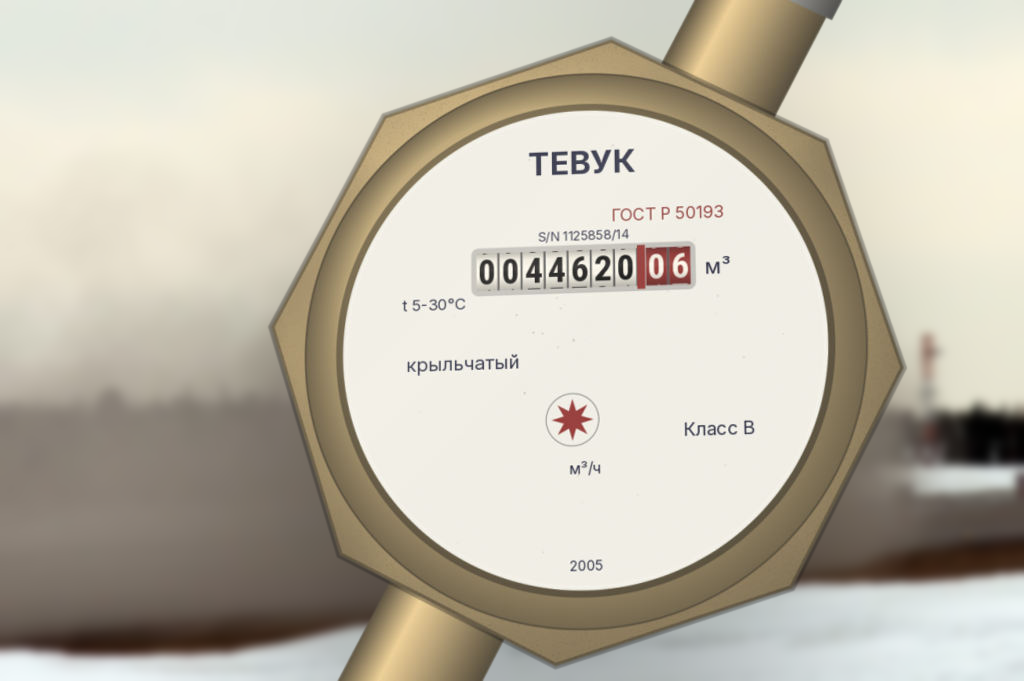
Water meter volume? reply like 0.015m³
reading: 44620.06m³
